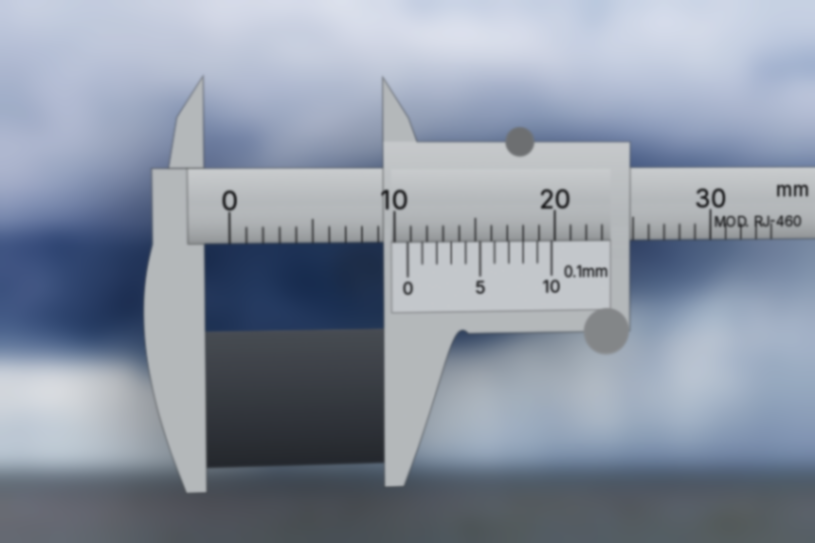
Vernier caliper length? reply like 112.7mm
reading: 10.8mm
